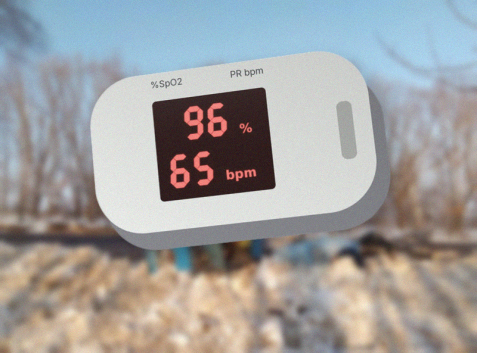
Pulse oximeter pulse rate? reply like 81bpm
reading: 65bpm
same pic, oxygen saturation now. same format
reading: 96%
